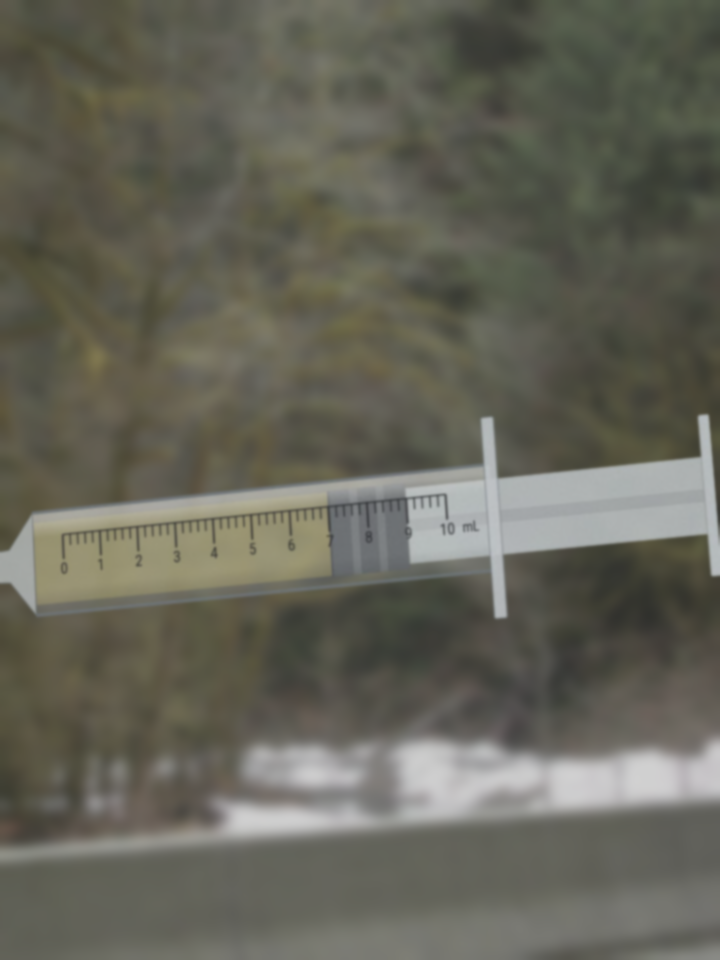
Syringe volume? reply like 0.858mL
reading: 7mL
